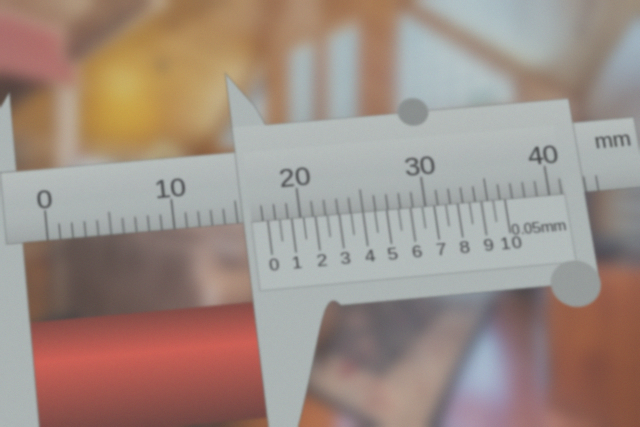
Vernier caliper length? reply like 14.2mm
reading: 17.4mm
